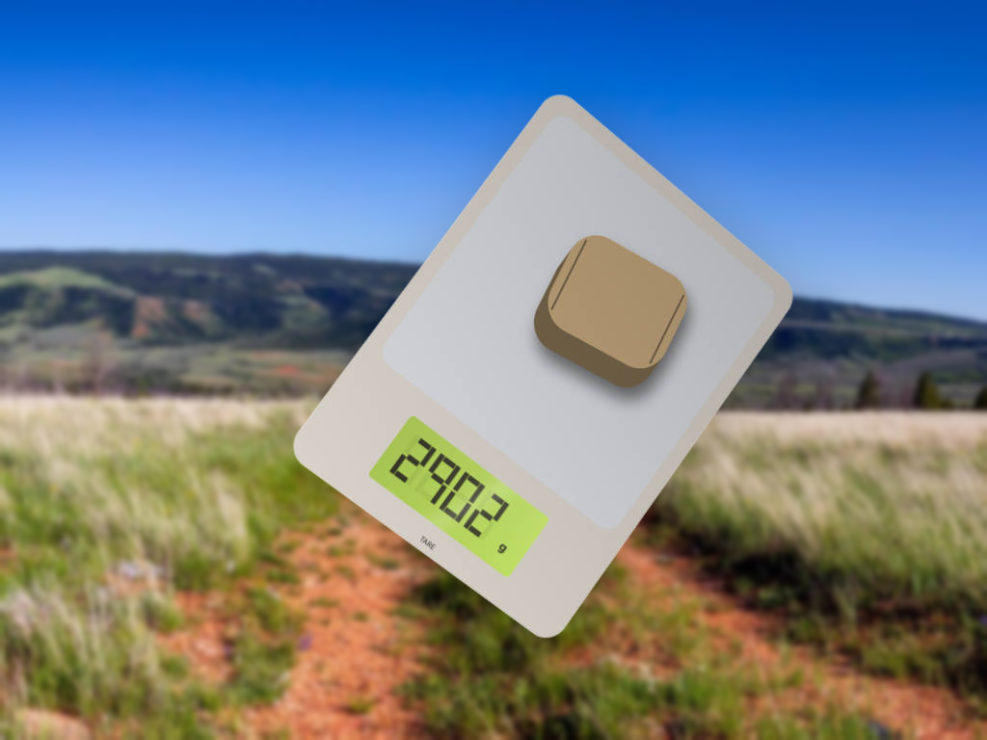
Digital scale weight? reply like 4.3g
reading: 2902g
